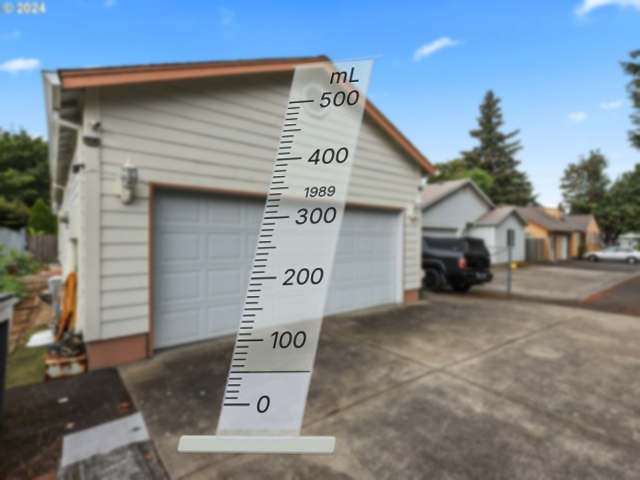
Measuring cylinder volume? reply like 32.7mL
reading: 50mL
